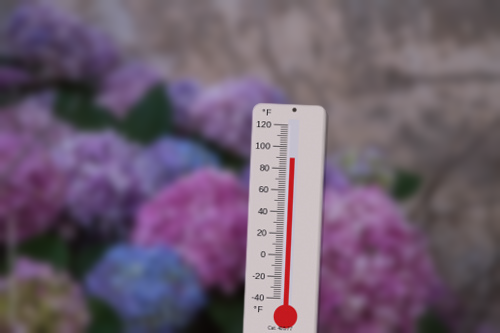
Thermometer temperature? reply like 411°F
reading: 90°F
